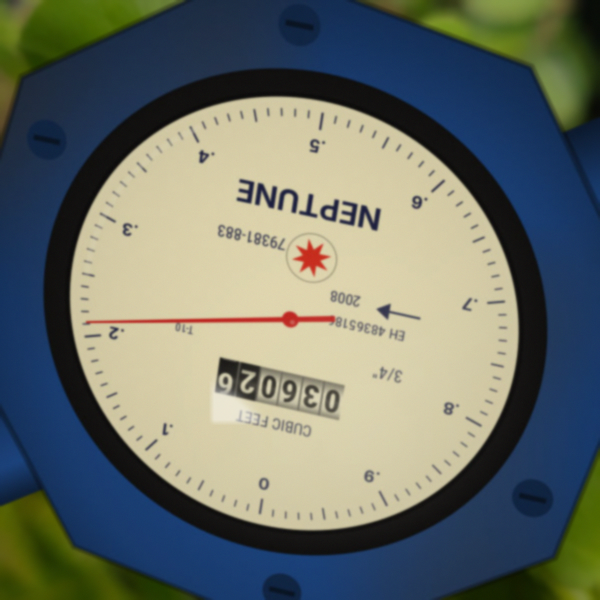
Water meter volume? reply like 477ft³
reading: 36026.21ft³
